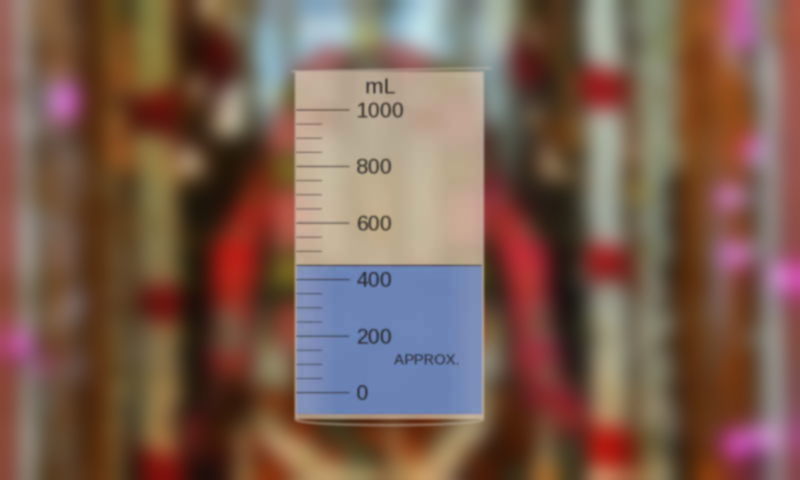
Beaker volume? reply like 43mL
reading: 450mL
